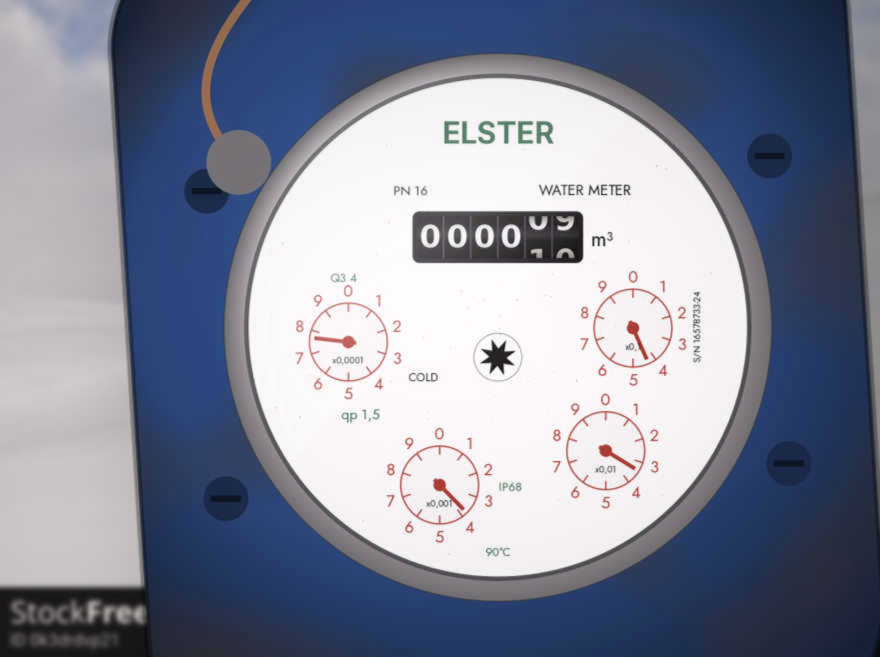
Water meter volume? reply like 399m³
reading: 9.4337m³
